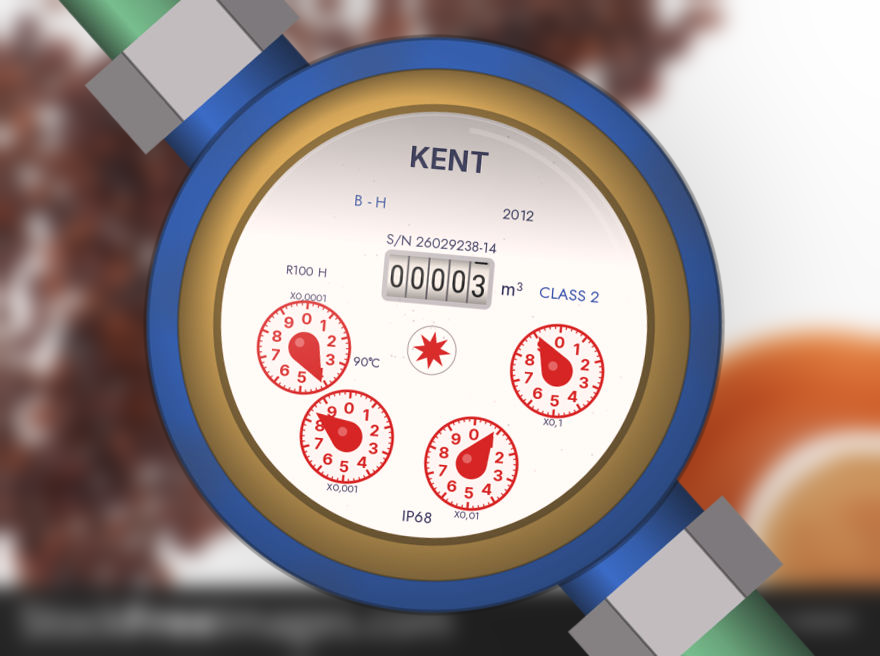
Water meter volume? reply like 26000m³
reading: 2.9084m³
